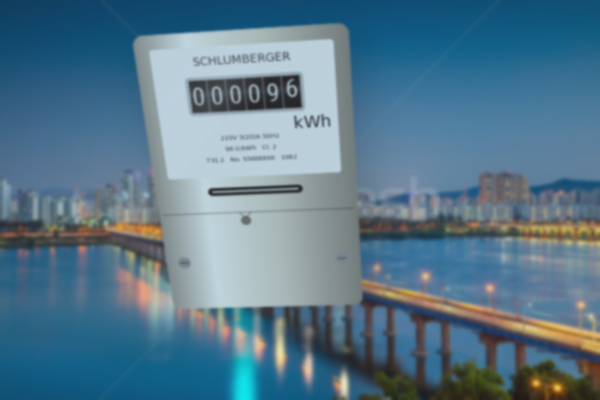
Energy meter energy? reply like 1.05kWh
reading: 96kWh
